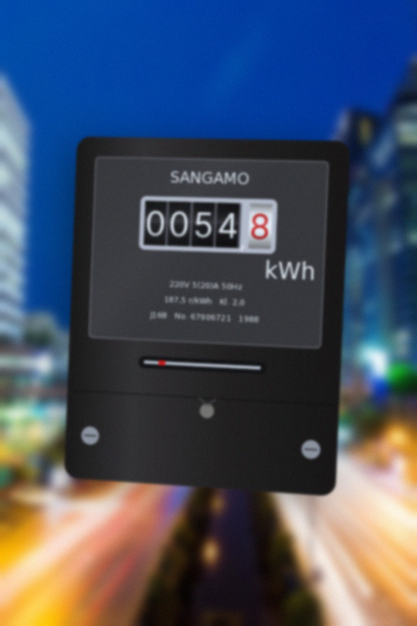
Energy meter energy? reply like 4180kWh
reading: 54.8kWh
